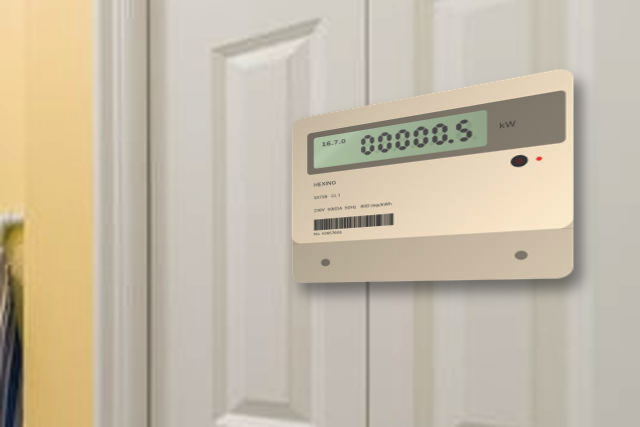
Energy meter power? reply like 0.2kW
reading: 0.5kW
